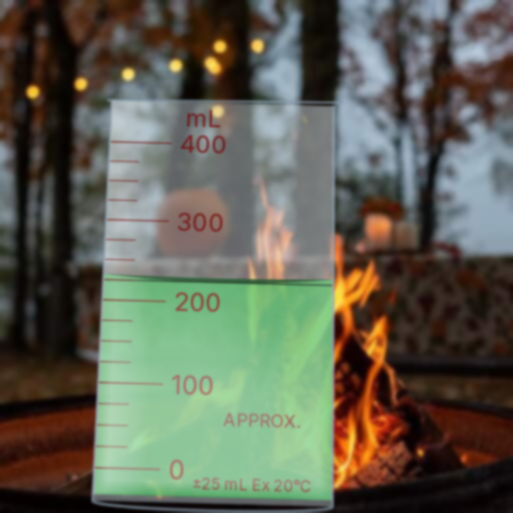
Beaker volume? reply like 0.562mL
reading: 225mL
